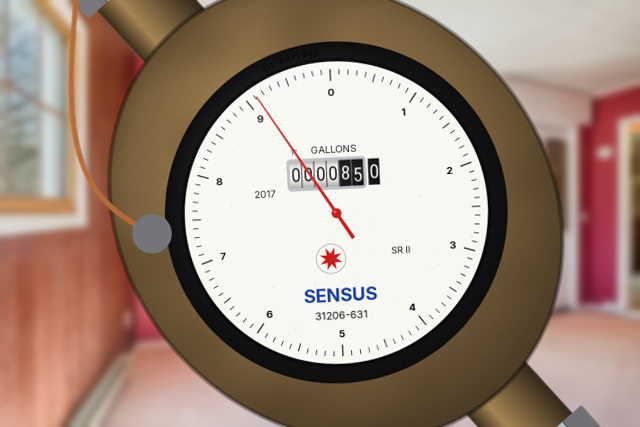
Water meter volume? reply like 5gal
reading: 849.1gal
